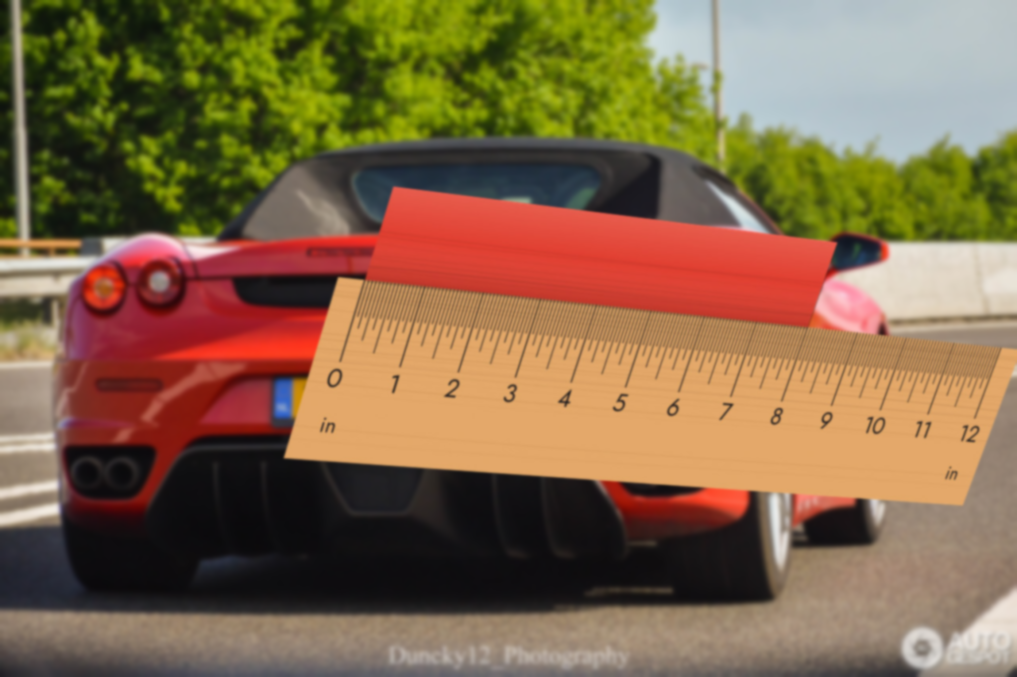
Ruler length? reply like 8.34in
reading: 8in
